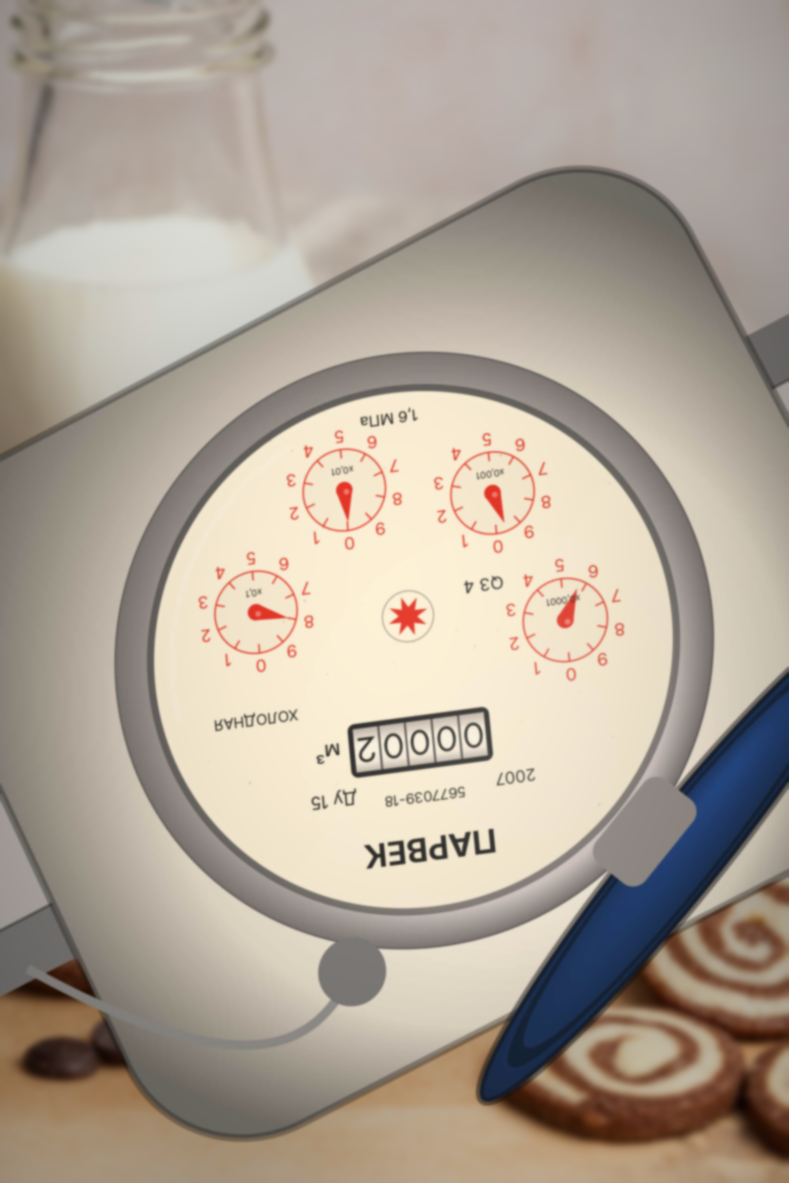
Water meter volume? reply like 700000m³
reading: 2.7995m³
